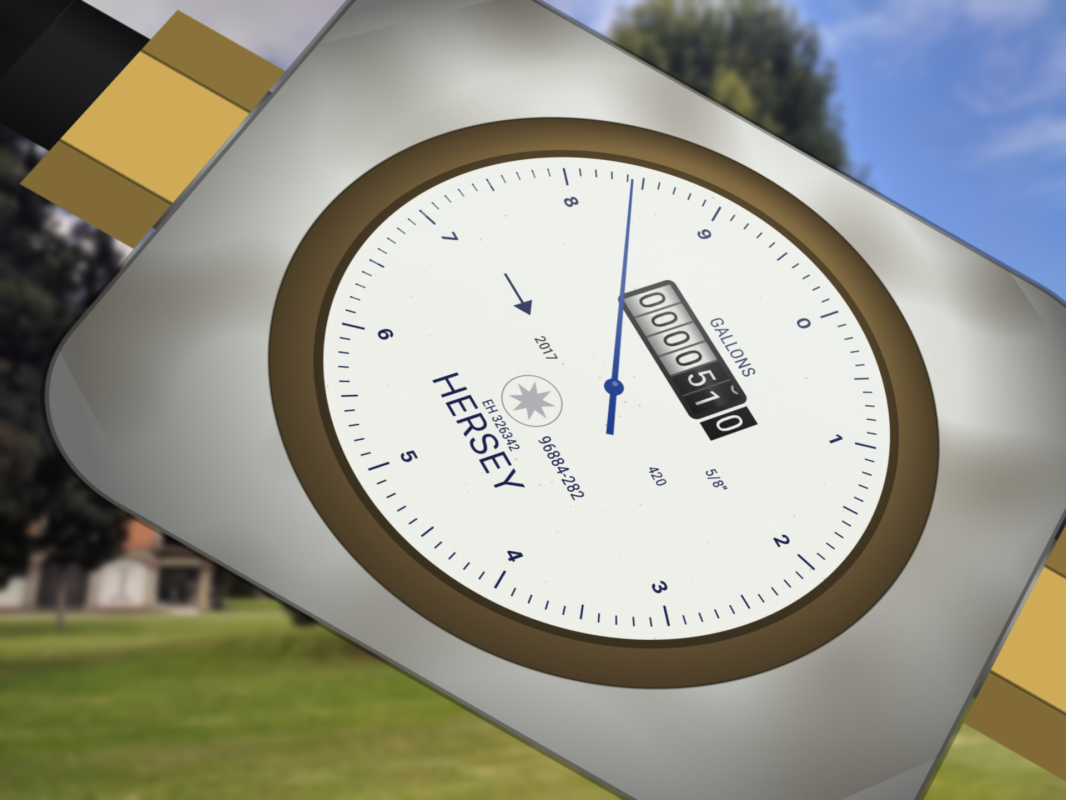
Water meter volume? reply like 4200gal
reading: 508.4gal
